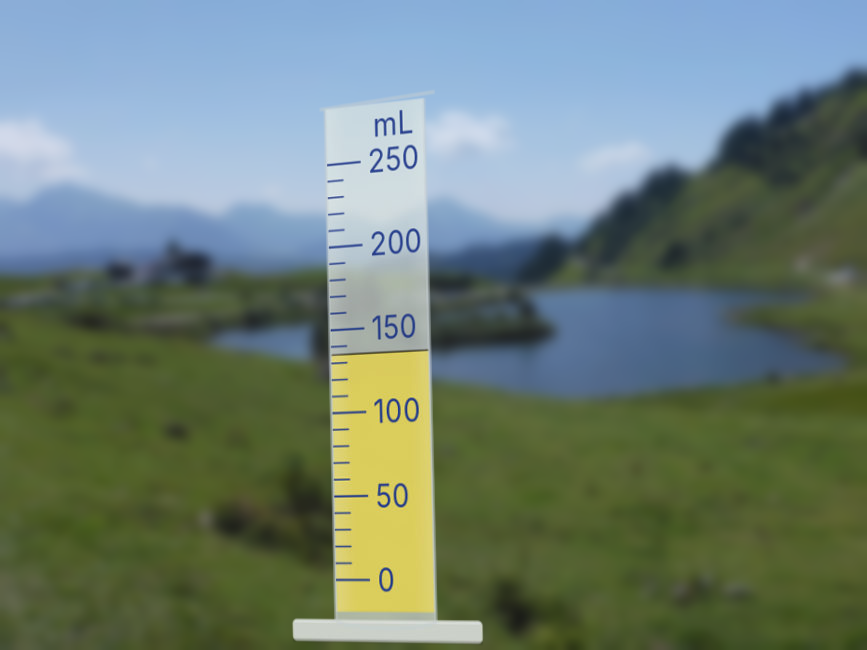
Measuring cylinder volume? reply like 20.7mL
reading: 135mL
